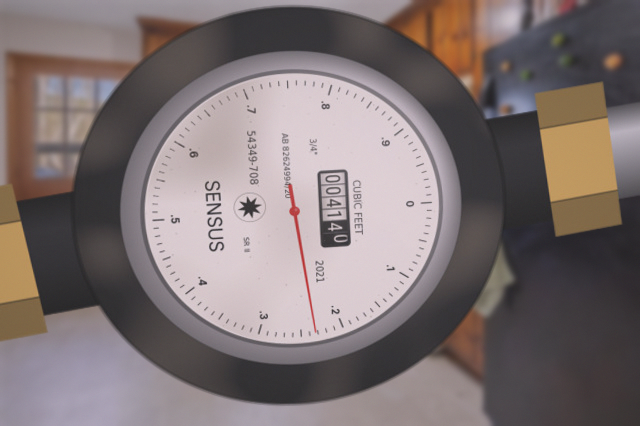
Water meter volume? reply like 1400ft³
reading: 4140.23ft³
